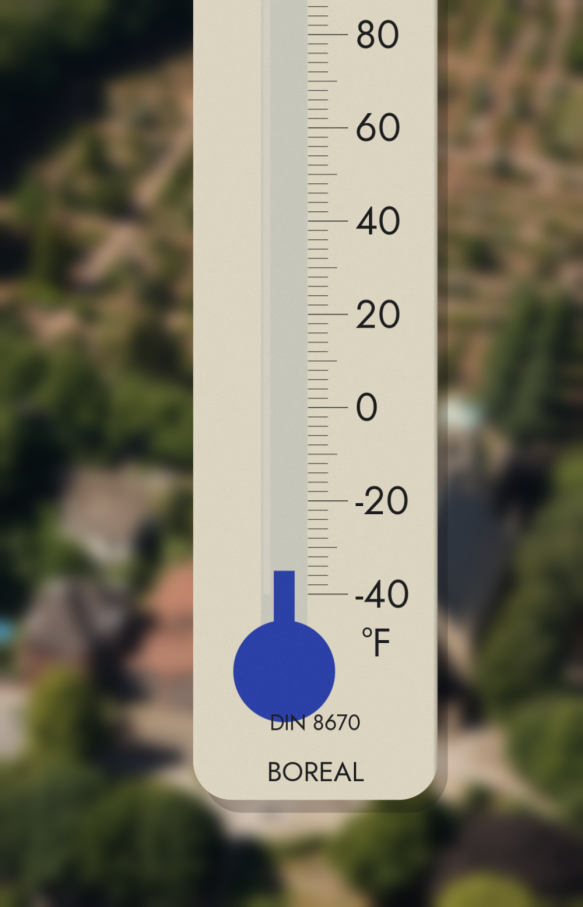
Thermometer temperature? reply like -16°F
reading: -35°F
